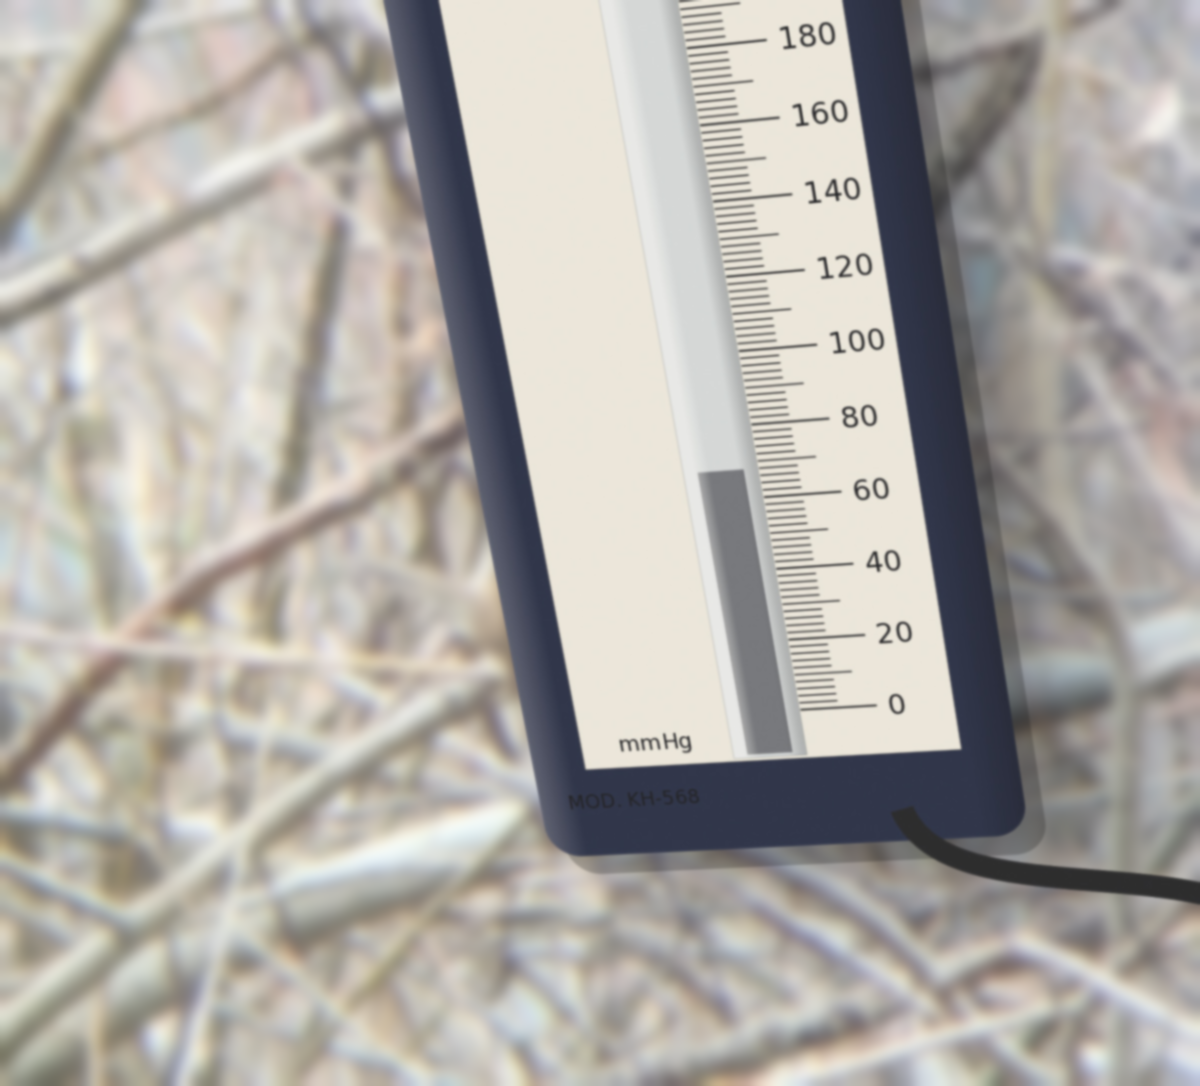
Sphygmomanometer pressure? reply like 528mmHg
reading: 68mmHg
